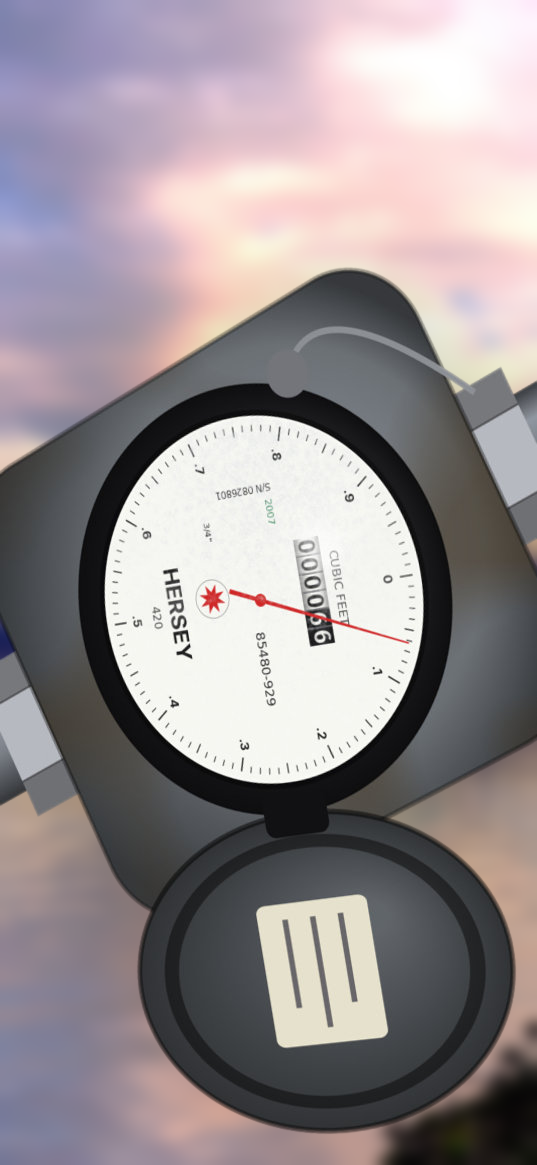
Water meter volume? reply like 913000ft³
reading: 66.06ft³
